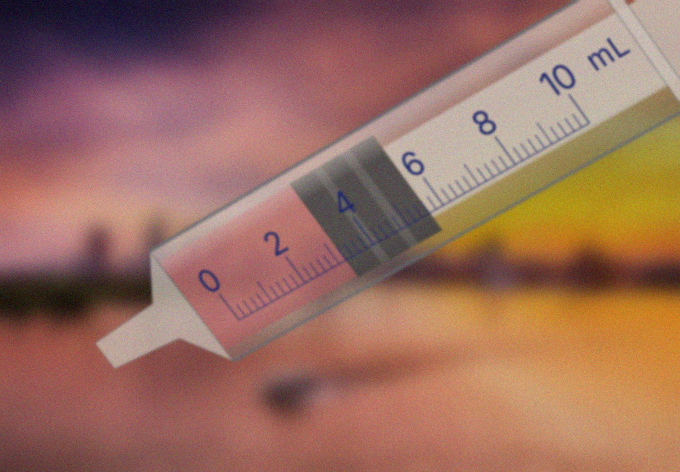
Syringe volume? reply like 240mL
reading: 3.2mL
